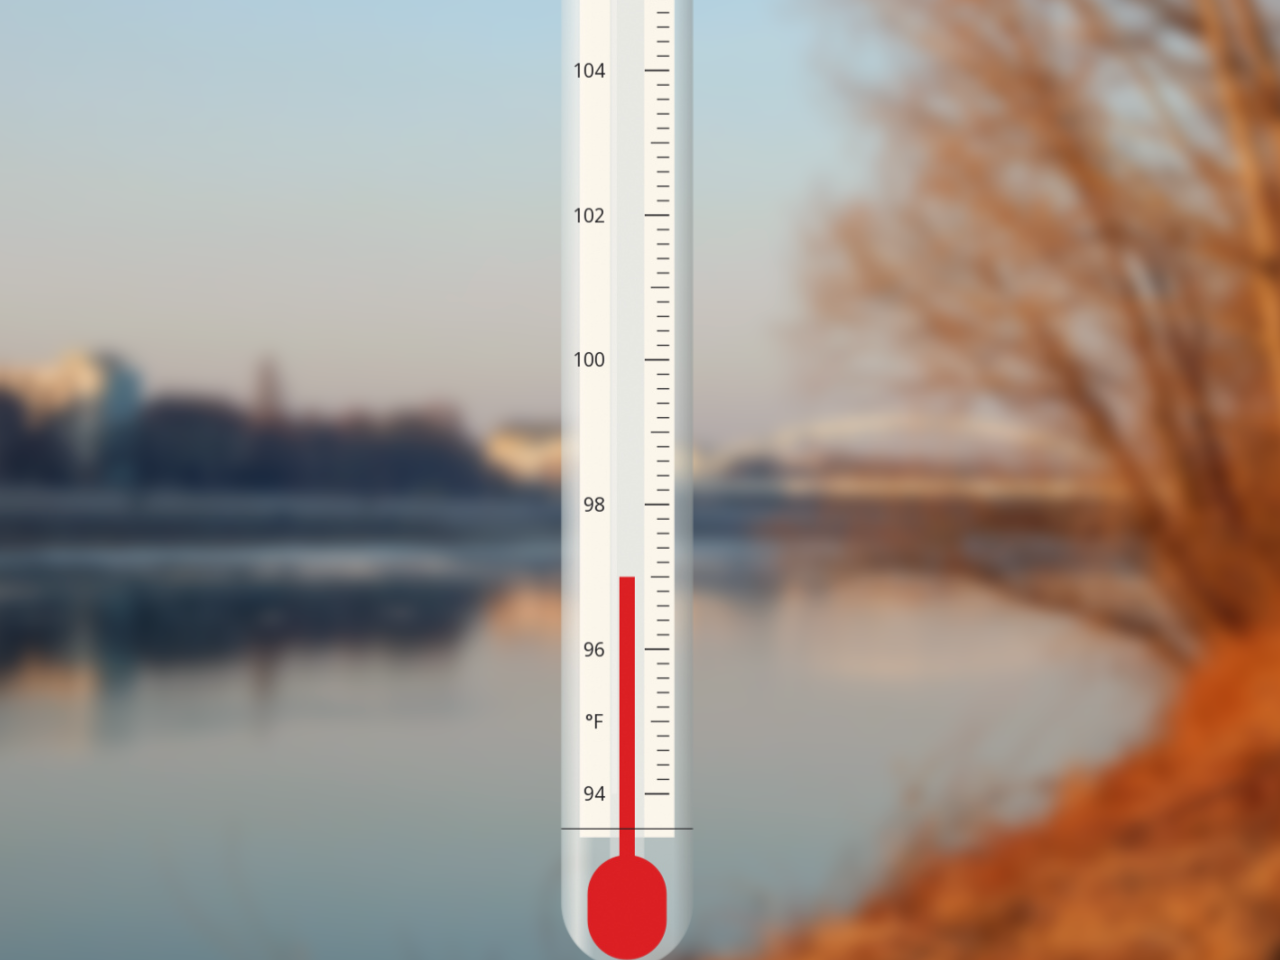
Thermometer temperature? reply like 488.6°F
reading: 97°F
